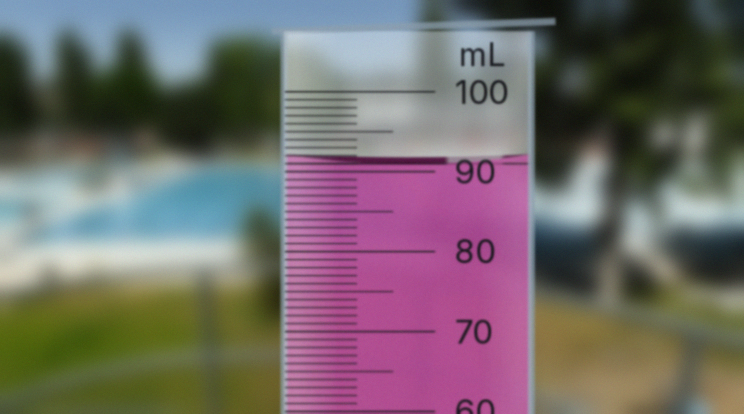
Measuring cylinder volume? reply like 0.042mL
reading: 91mL
